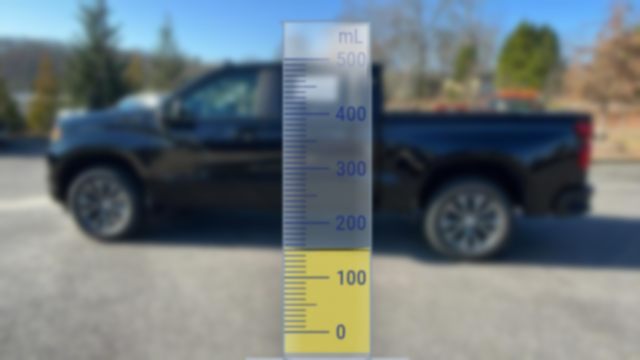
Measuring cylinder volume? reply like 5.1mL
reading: 150mL
